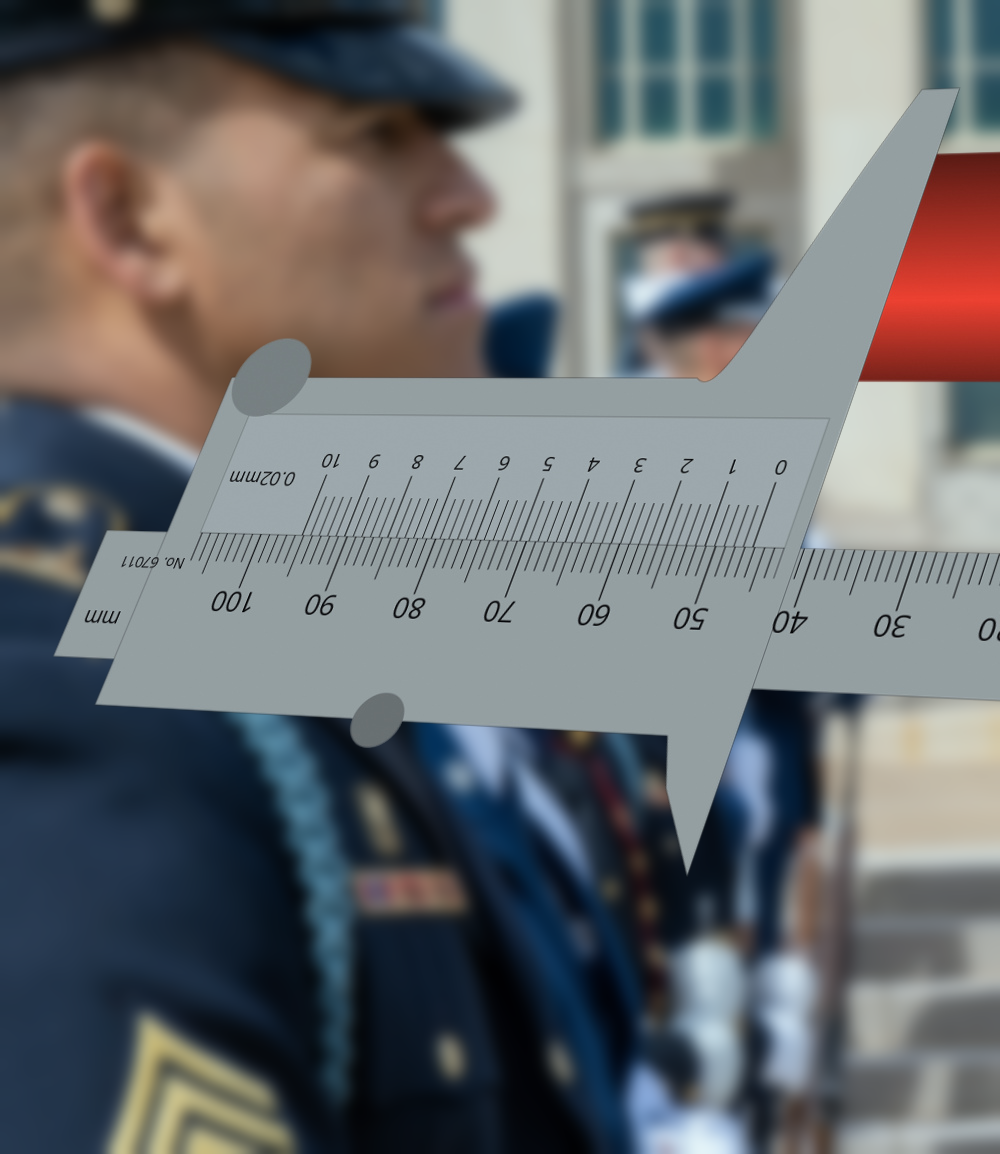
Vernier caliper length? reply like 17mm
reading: 46.2mm
